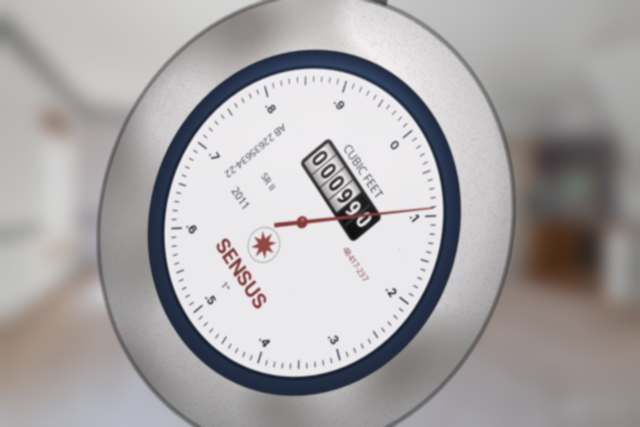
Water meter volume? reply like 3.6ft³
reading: 990.09ft³
